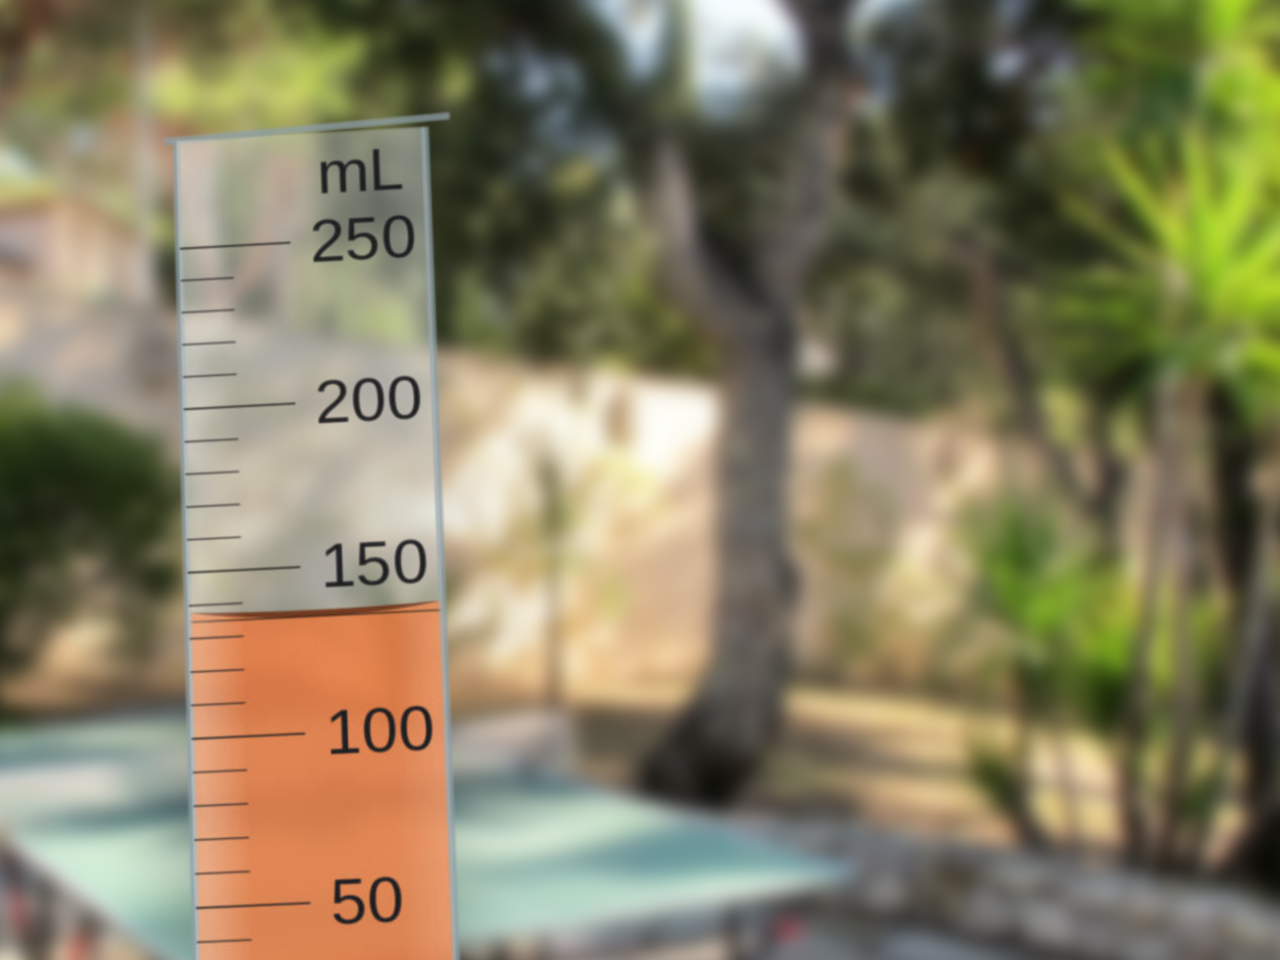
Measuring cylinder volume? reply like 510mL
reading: 135mL
